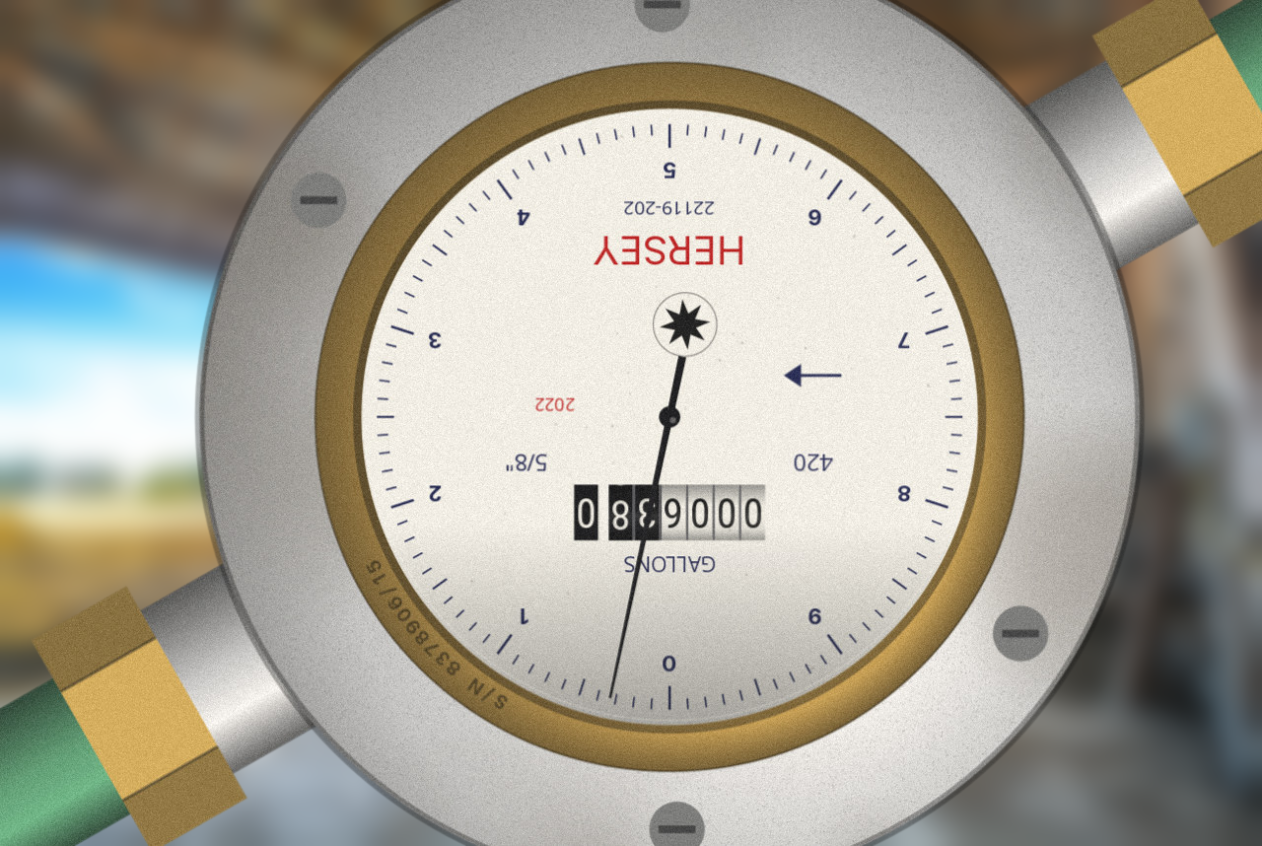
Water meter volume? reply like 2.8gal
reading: 6380.3gal
